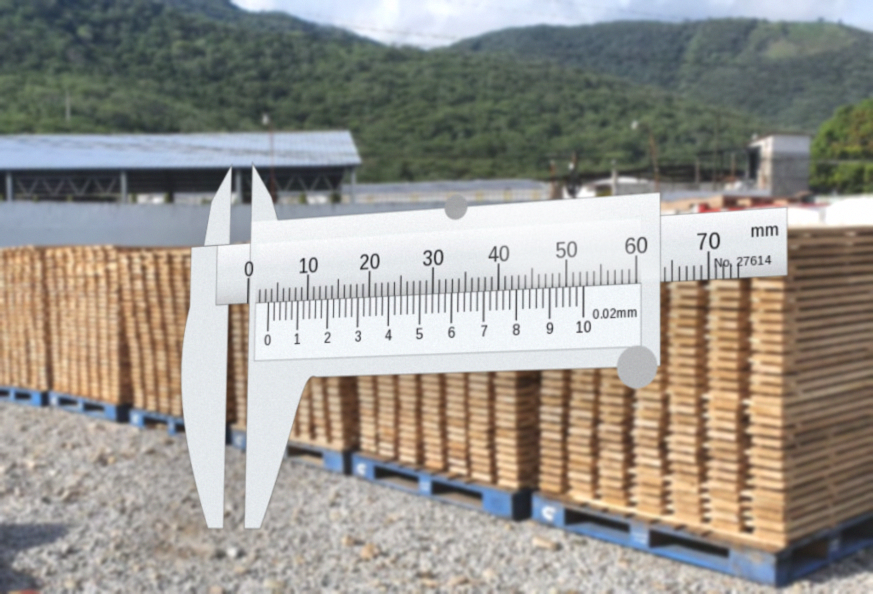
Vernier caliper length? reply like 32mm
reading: 3.5mm
